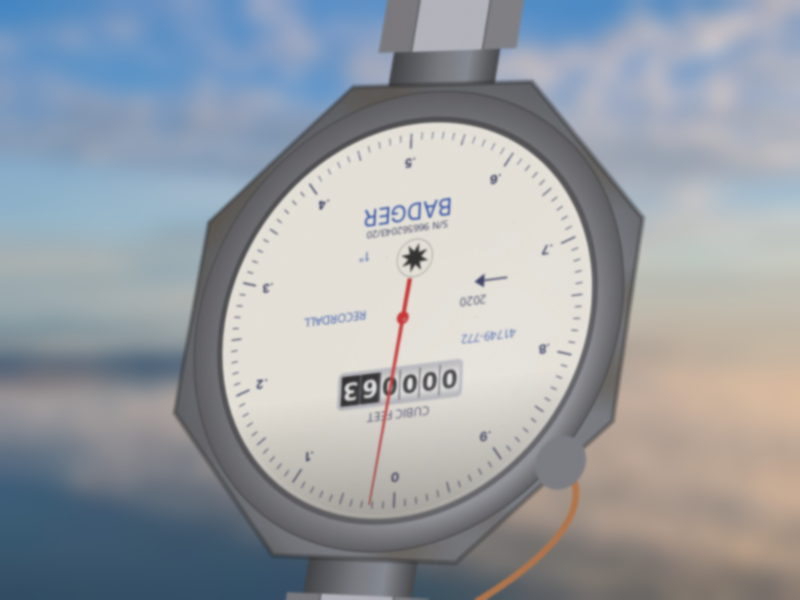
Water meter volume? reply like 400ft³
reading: 63.02ft³
